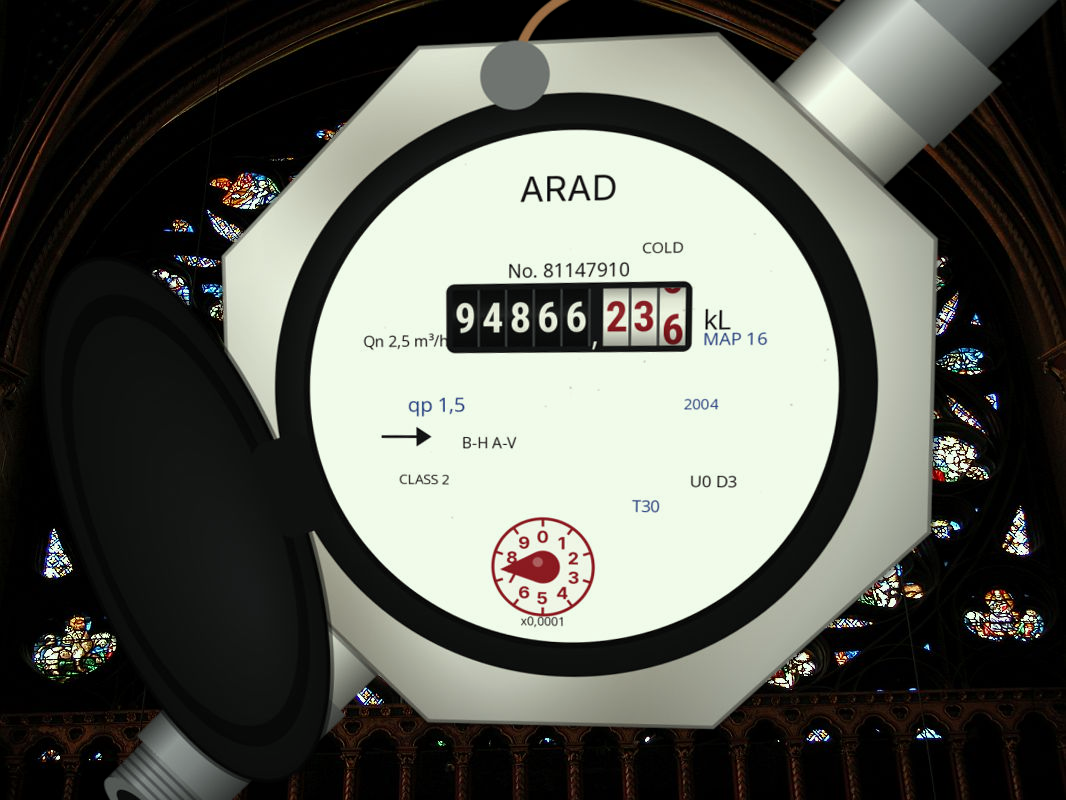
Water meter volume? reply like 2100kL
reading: 94866.2357kL
